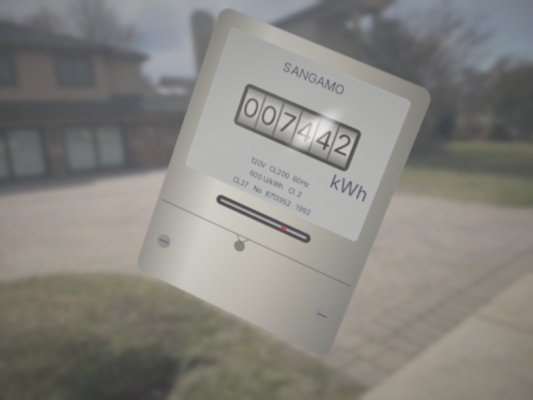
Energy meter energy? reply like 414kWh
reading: 7442kWh
